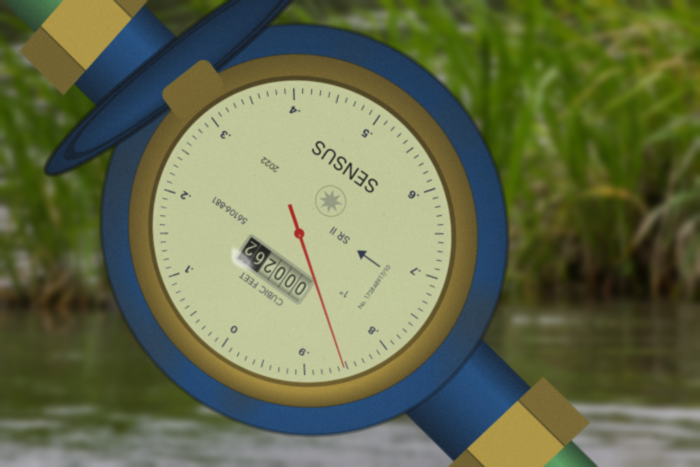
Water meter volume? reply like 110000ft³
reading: 261.85ft³
